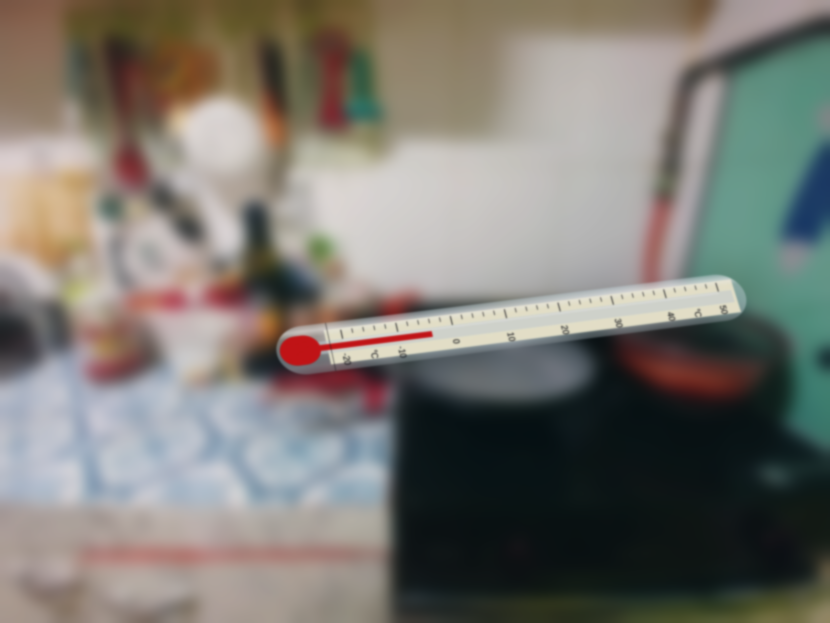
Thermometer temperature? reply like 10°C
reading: -4°C
